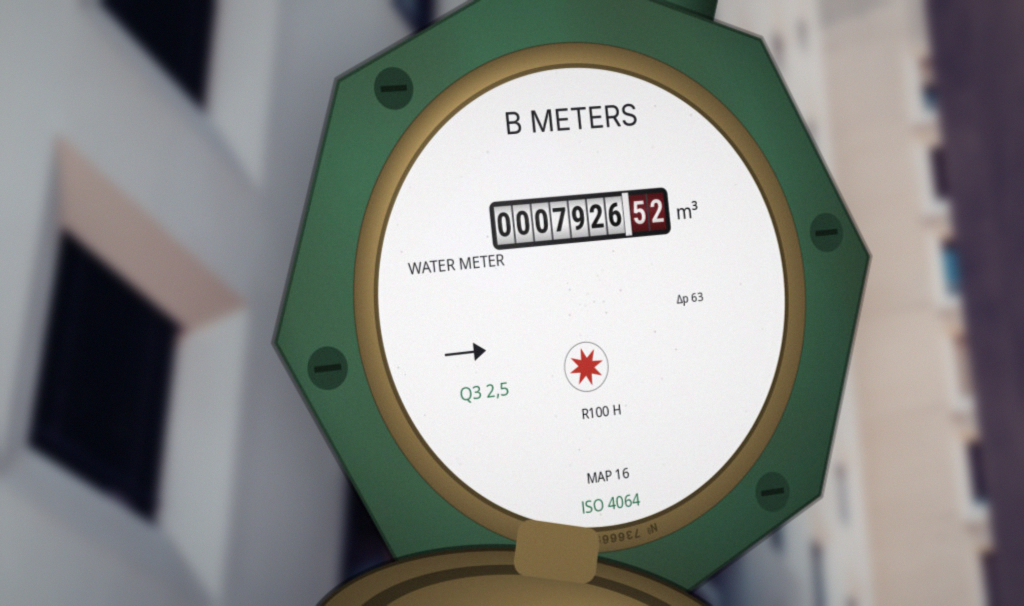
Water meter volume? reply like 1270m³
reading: 7926.52m³
